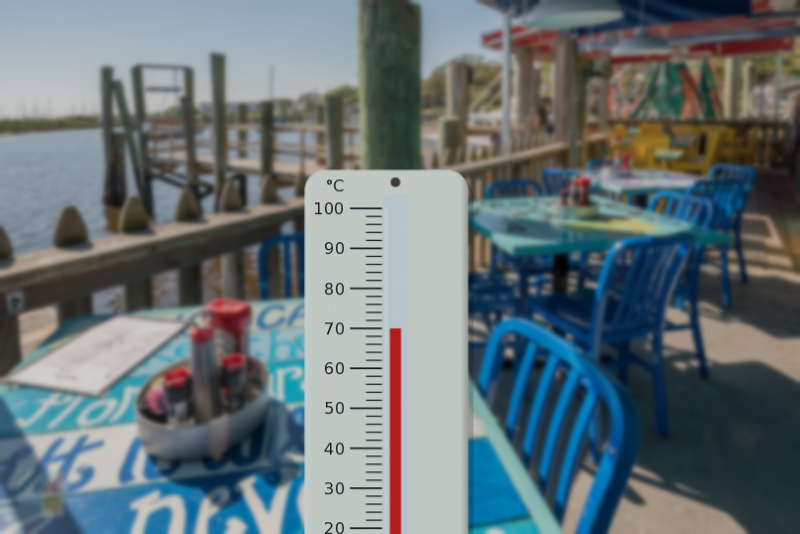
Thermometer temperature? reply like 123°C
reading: 70°C
